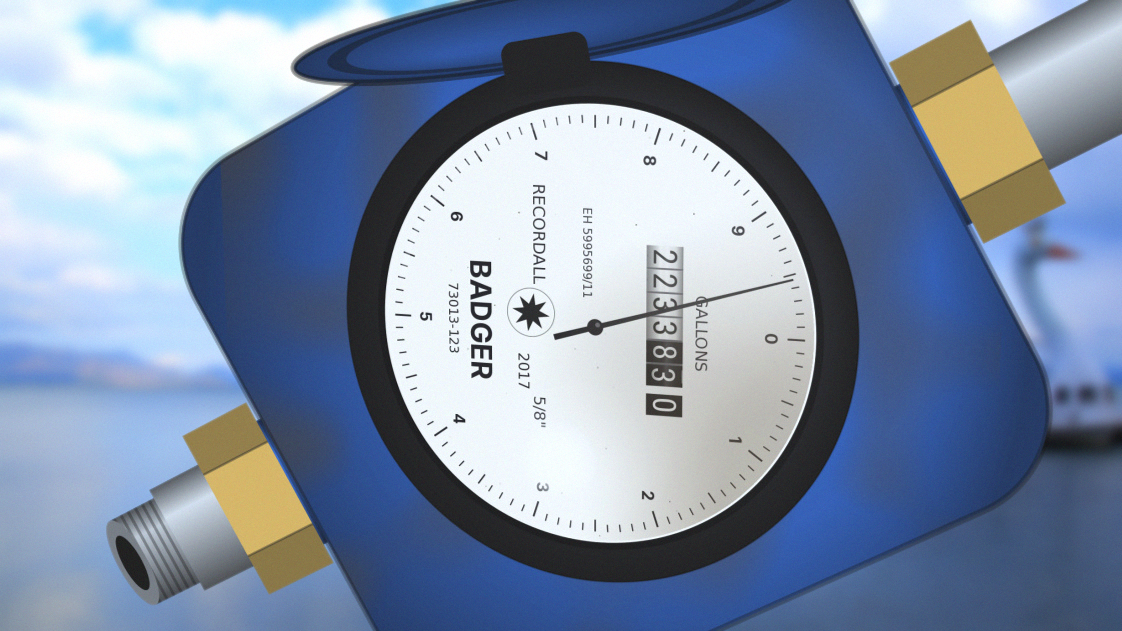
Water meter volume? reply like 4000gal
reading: 2233829.5gal
